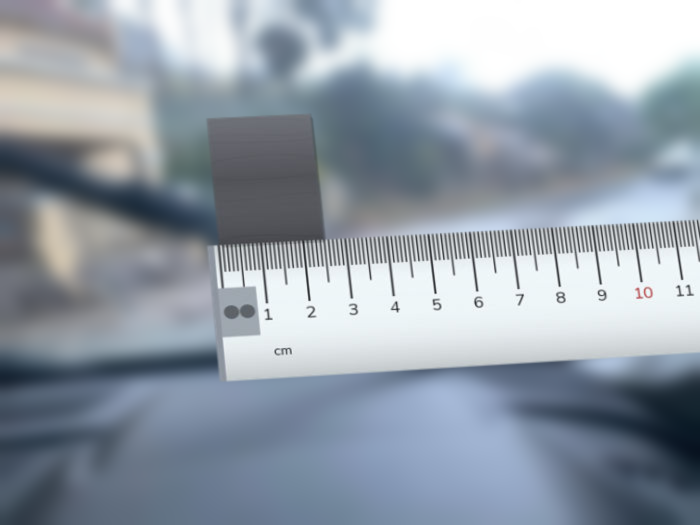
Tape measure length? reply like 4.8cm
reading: 2.5cm
